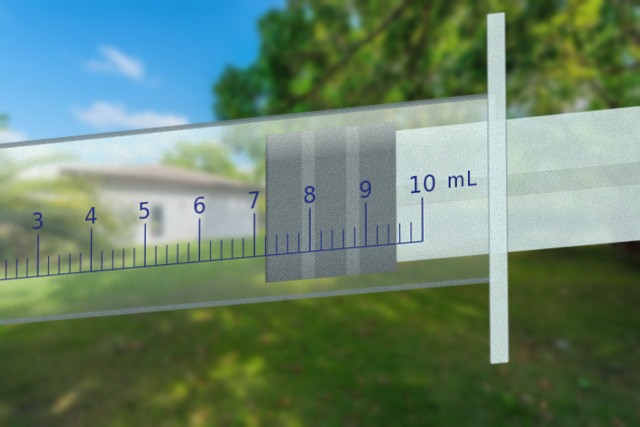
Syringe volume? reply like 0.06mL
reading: 7.2mL
